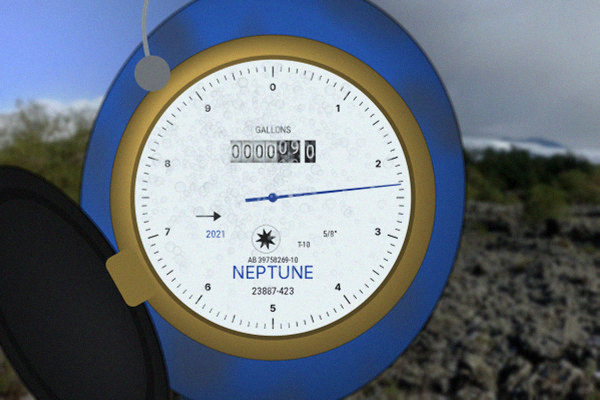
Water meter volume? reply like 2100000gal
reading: 92.3gal
